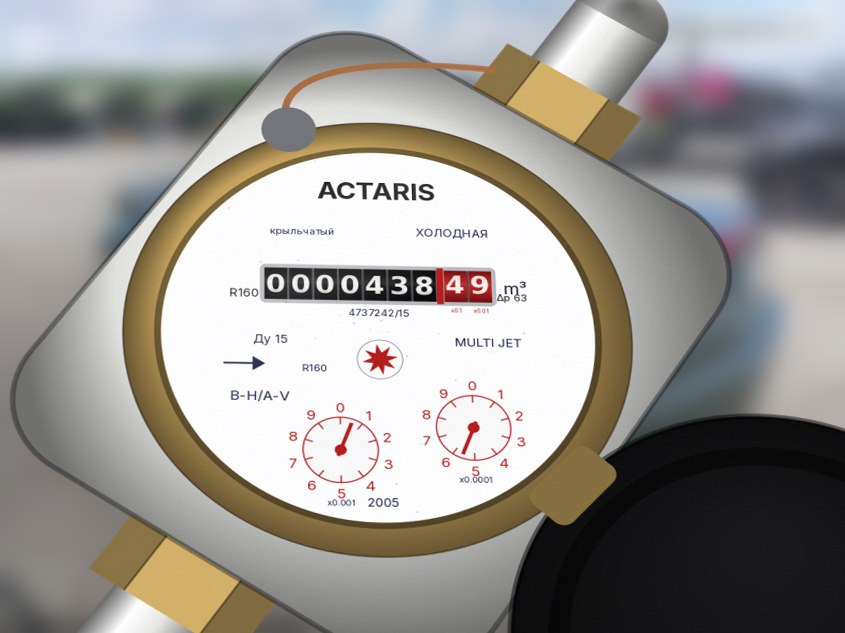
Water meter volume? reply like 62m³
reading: 438.4905m³
